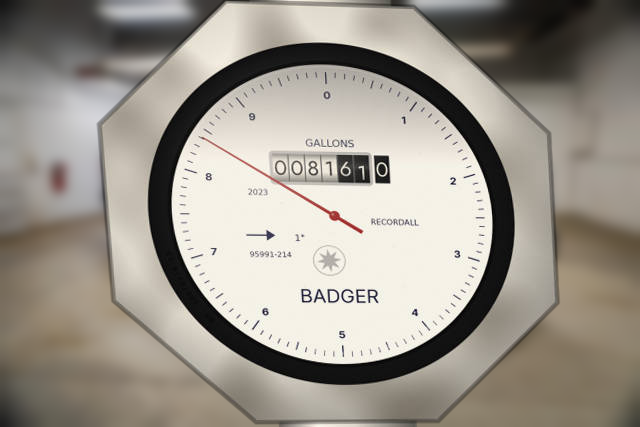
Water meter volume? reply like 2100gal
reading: 81608.4gal
